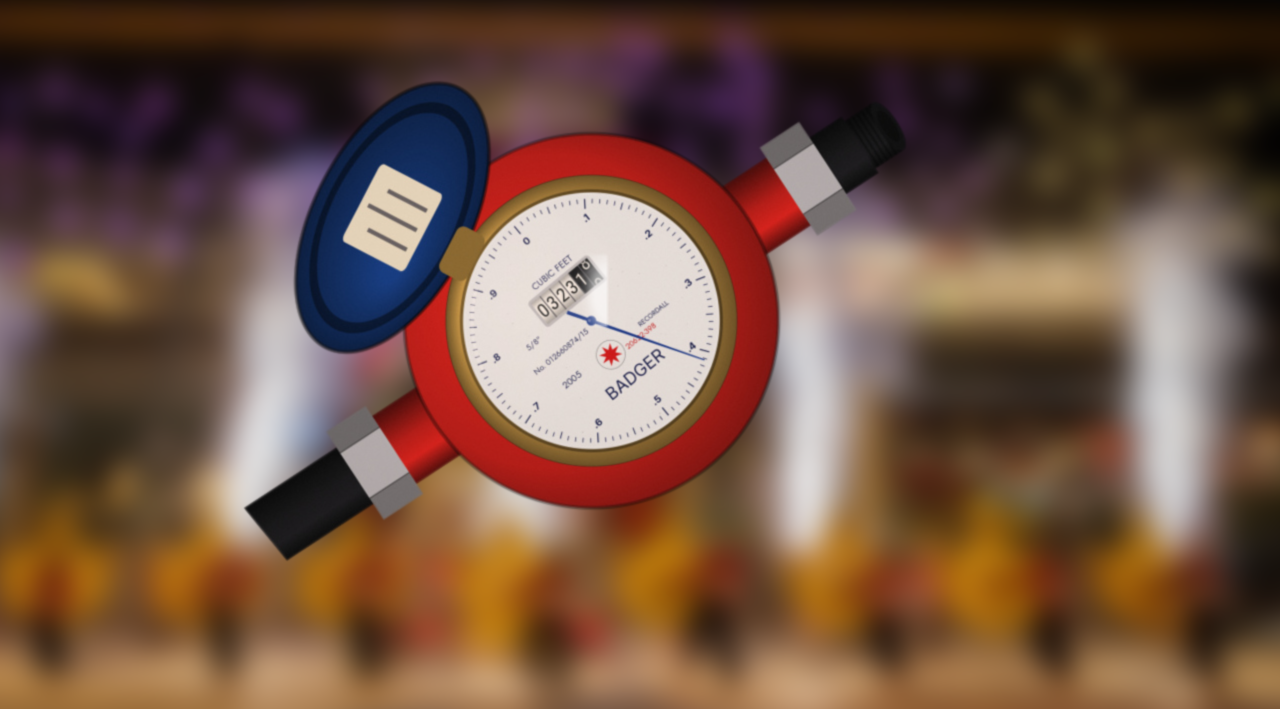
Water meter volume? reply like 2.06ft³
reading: 32318.41ft³
